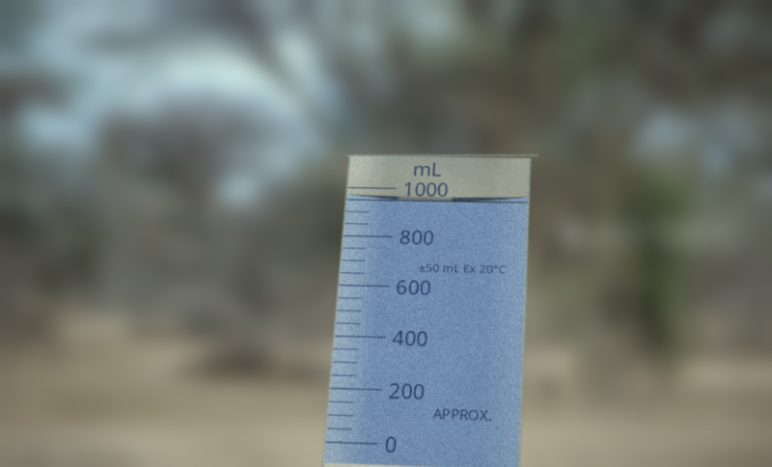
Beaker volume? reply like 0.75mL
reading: 950mL
